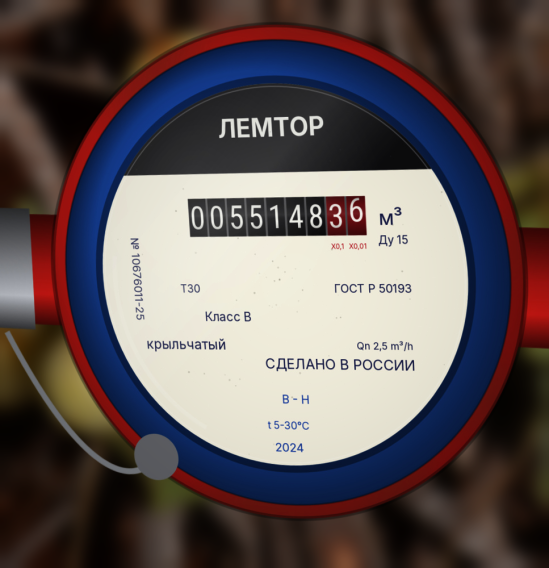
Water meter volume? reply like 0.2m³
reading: 55148.36m³
